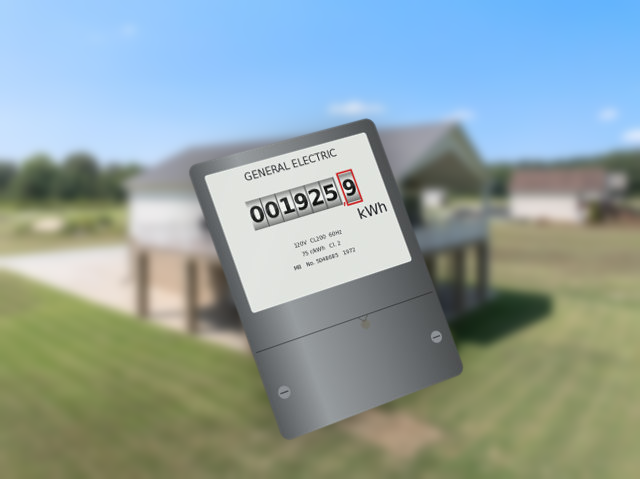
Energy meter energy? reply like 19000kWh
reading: 1925.9kWh
